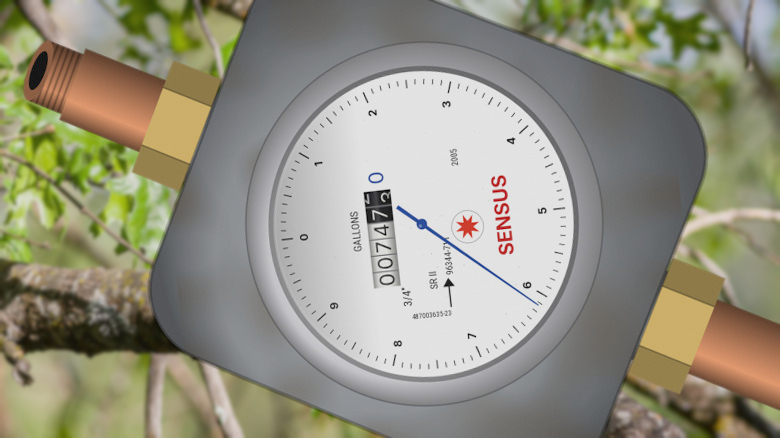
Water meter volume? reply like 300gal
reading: 74726.1gal
